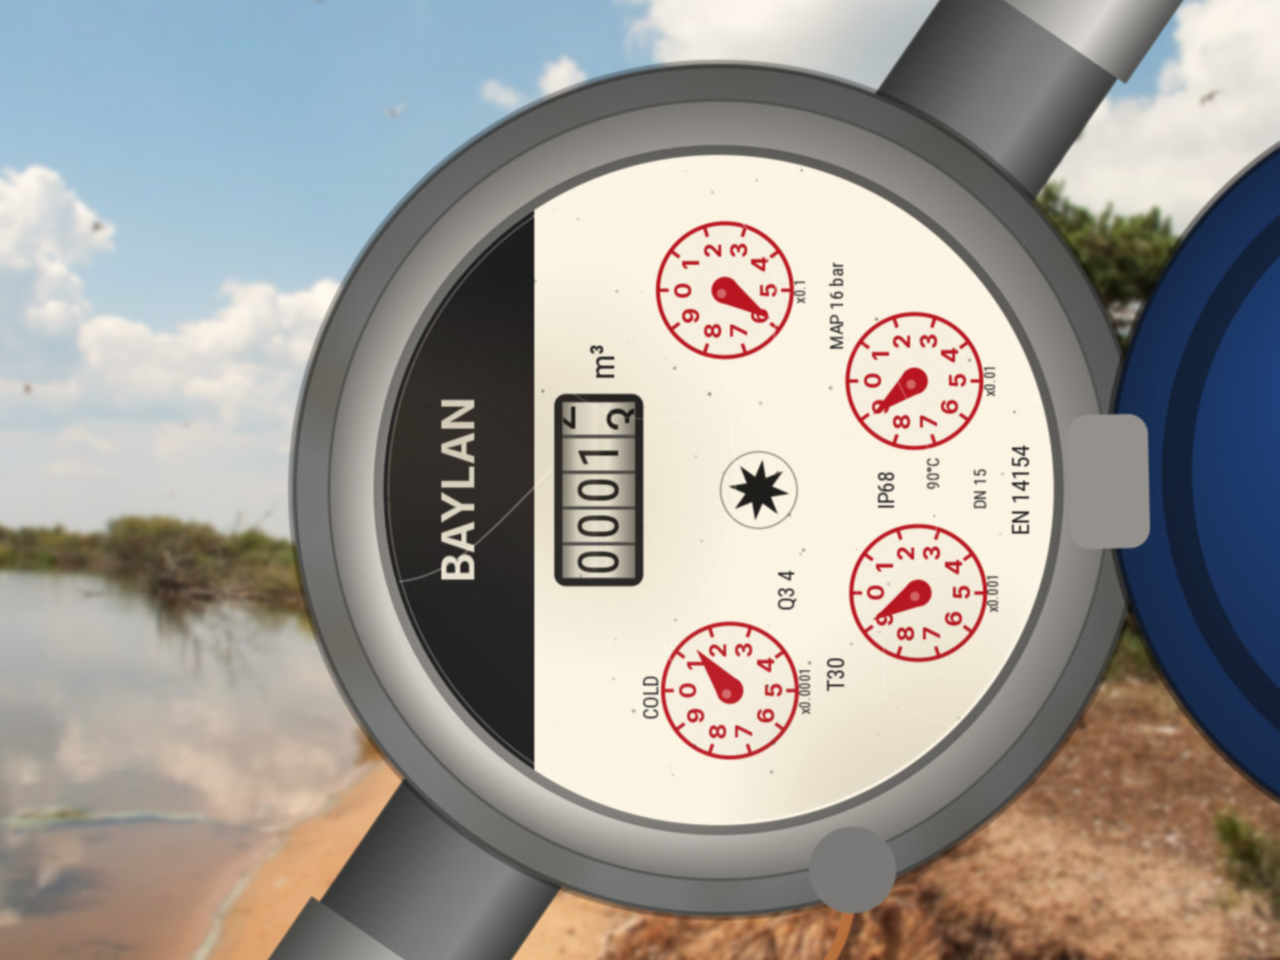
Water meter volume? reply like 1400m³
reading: 12.5891m³
